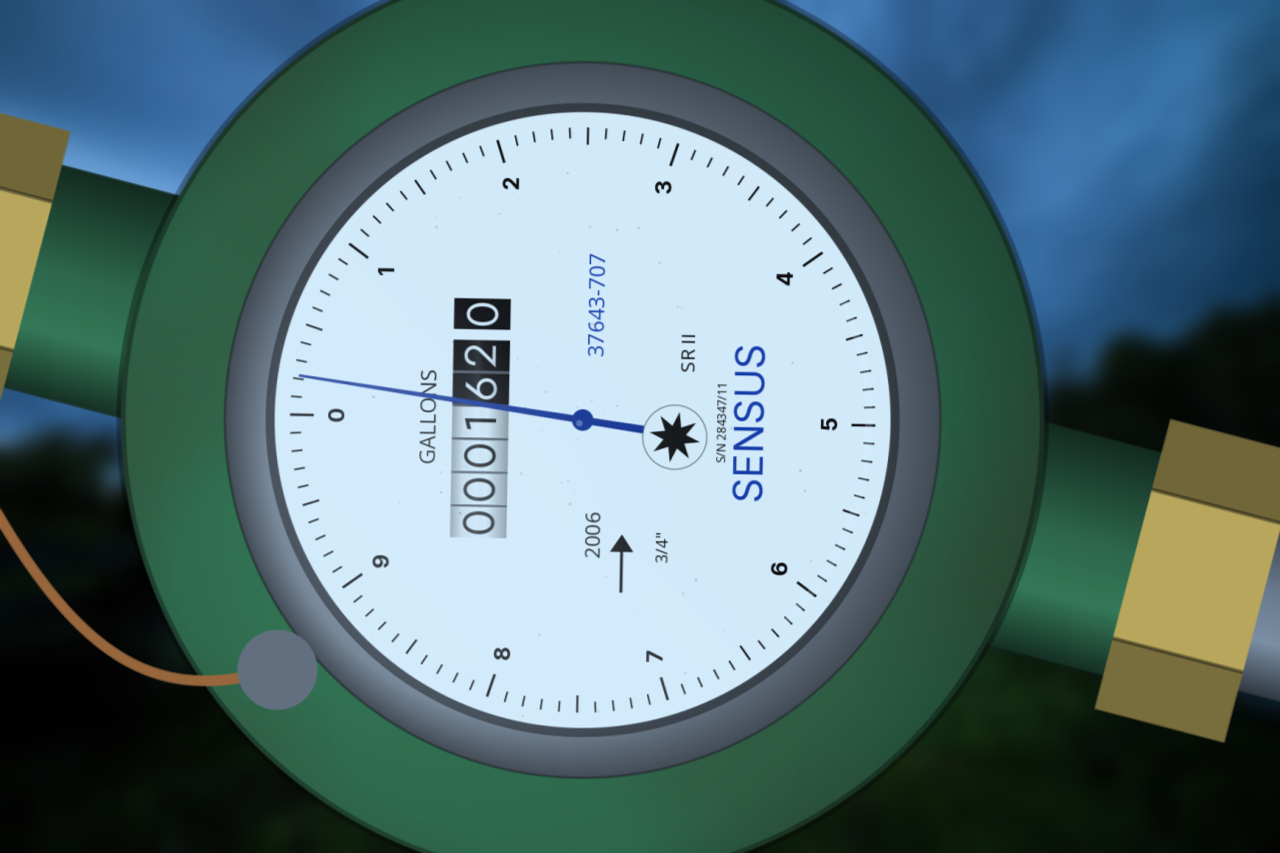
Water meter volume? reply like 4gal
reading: 1620.2gal
